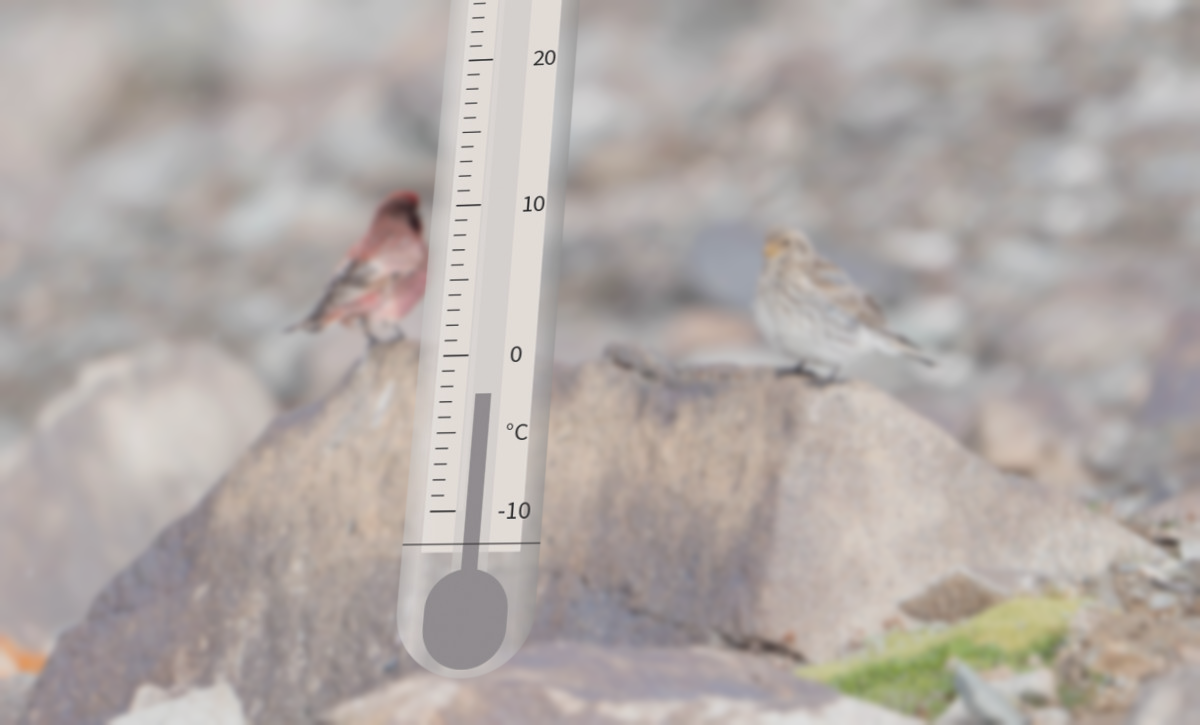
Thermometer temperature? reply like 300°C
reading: -2.5°C
